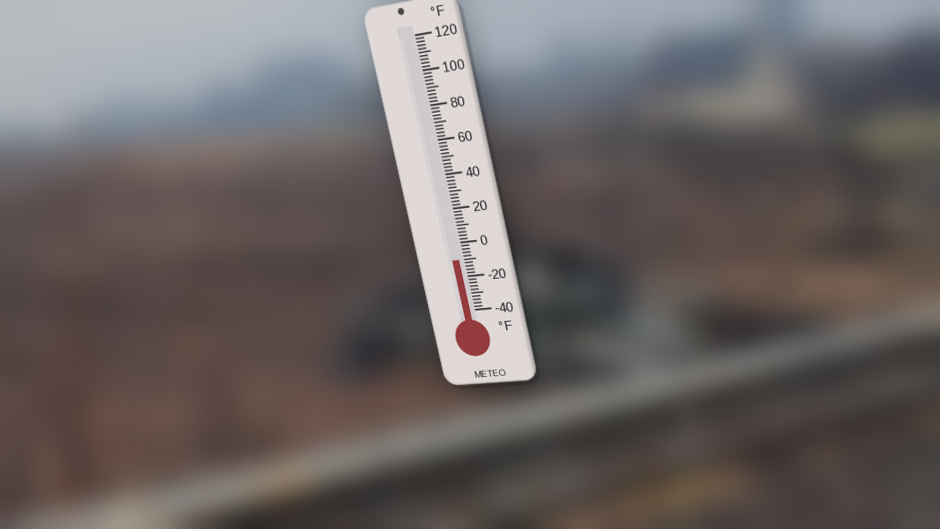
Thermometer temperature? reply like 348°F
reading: -10°F
